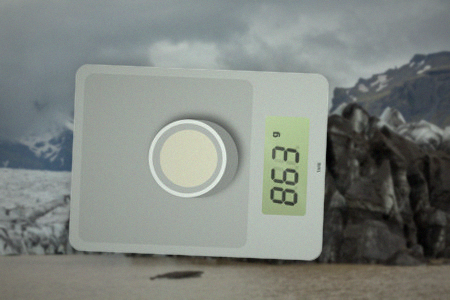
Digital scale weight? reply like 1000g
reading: 863g
